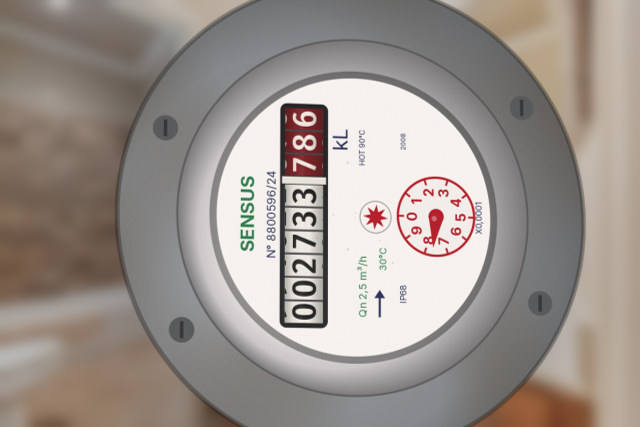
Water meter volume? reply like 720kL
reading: 2733.7867kL
